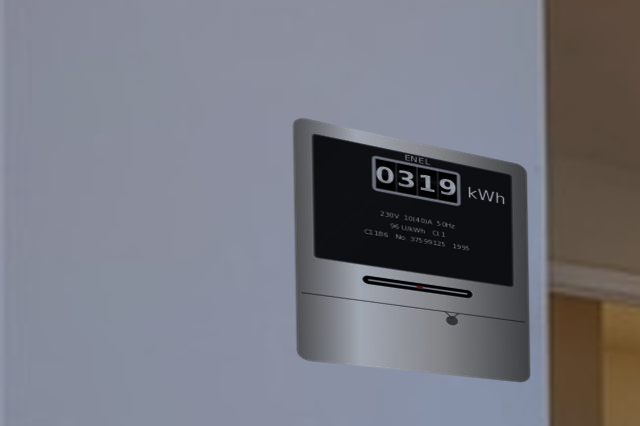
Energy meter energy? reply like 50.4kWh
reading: 319kWh
